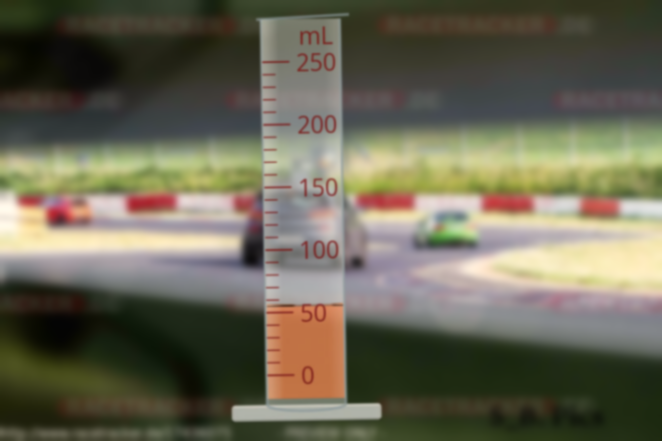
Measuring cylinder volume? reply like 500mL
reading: 55mL
